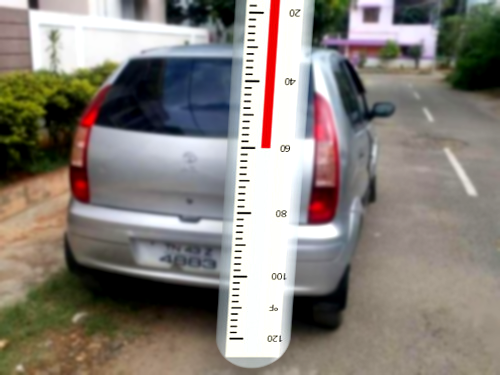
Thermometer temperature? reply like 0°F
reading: 60°F
